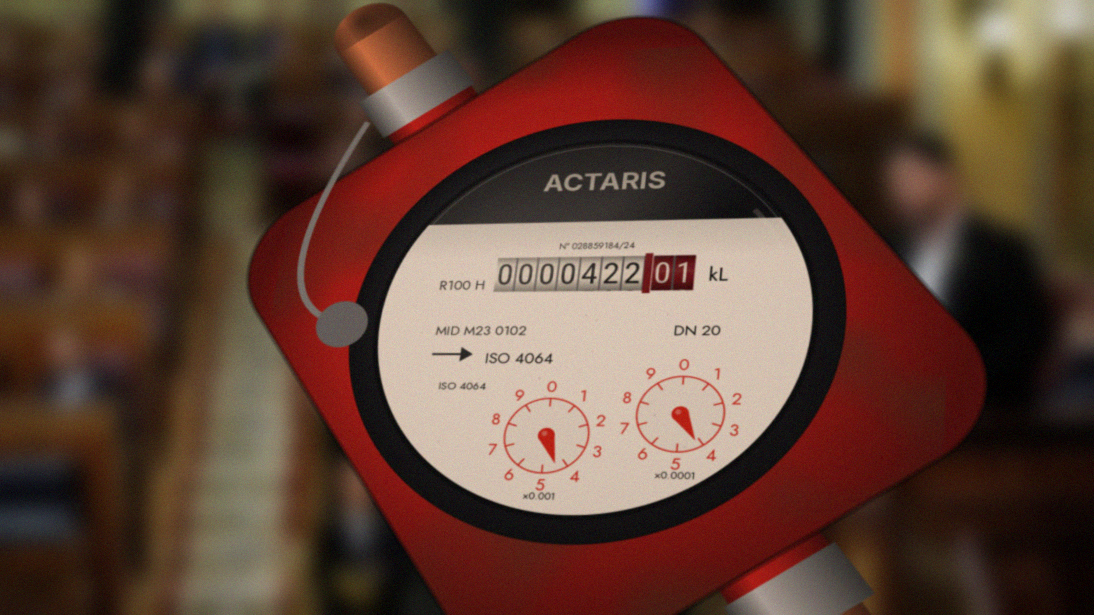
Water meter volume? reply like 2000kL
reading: 422.0144kL
